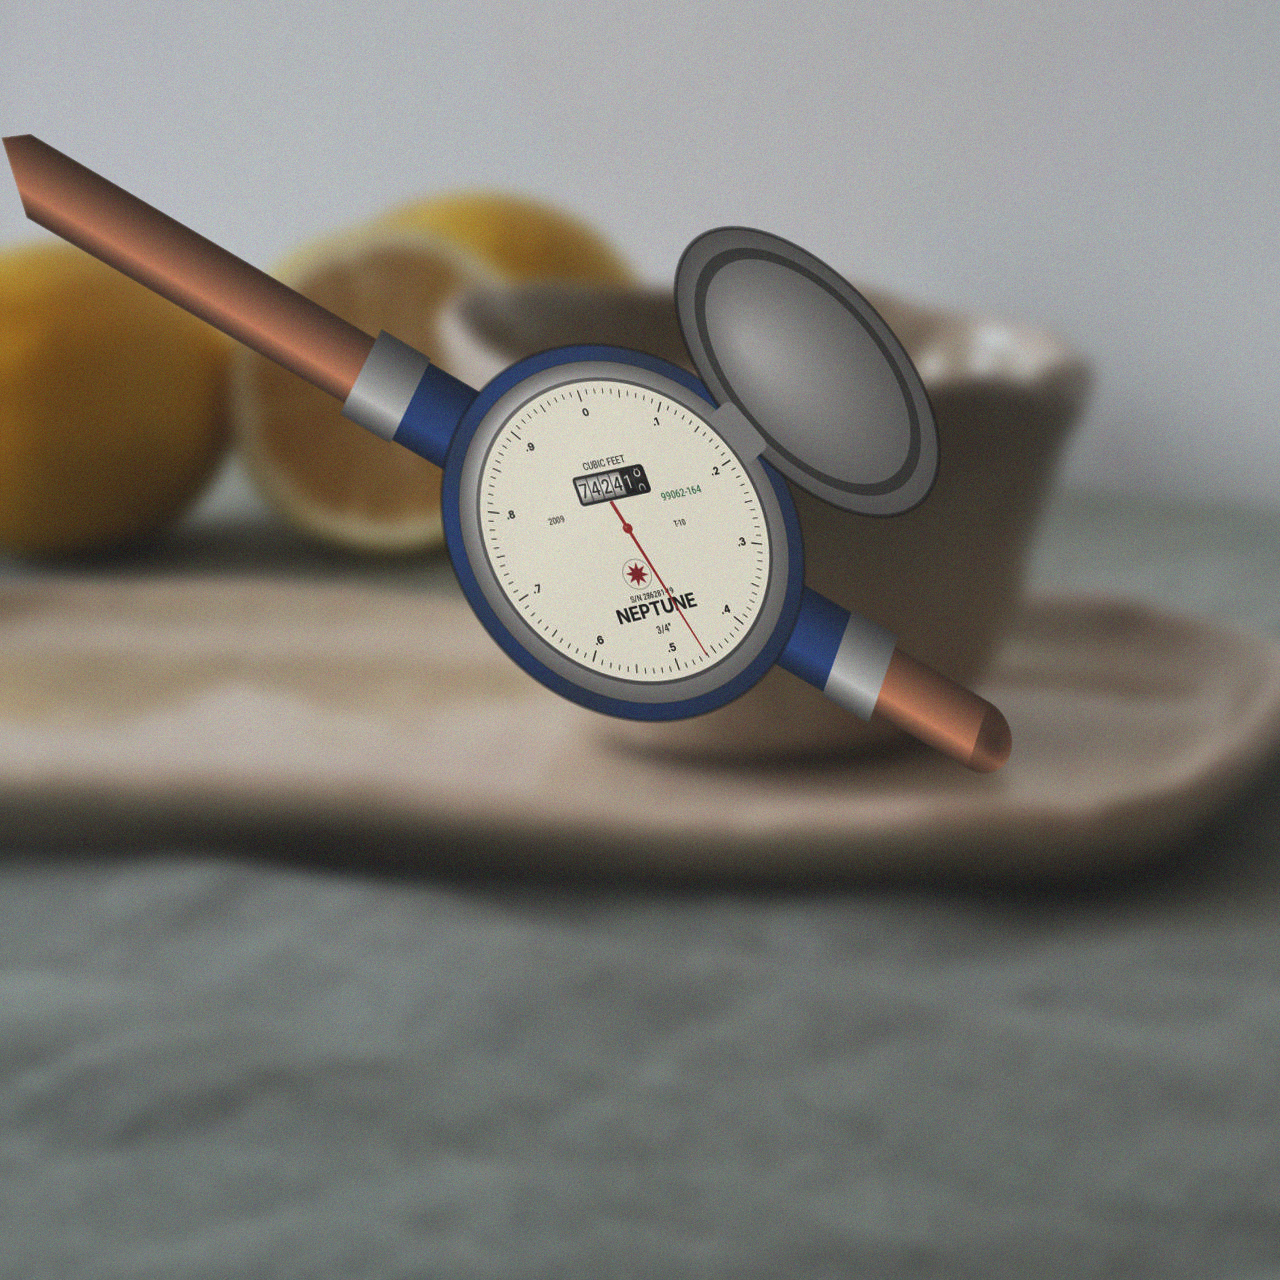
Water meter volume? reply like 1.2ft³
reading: 742418.46ft³
